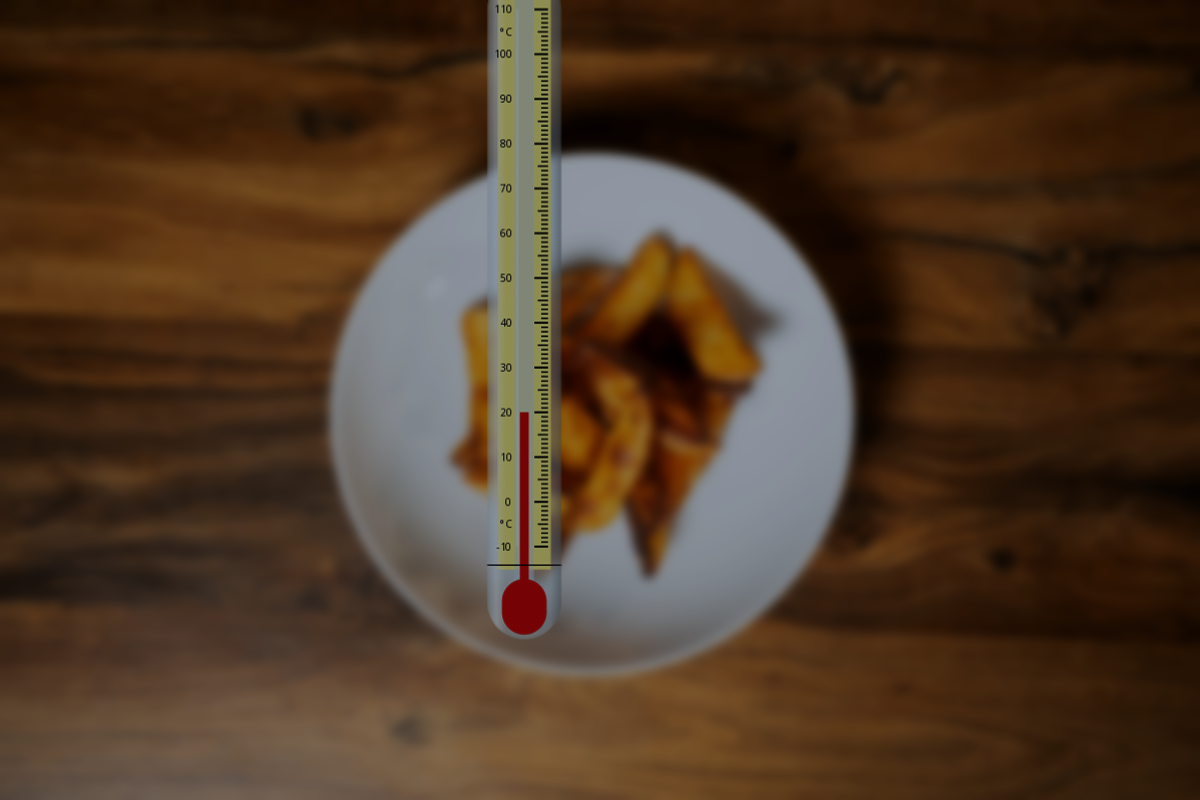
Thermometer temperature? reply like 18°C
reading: 20°C
